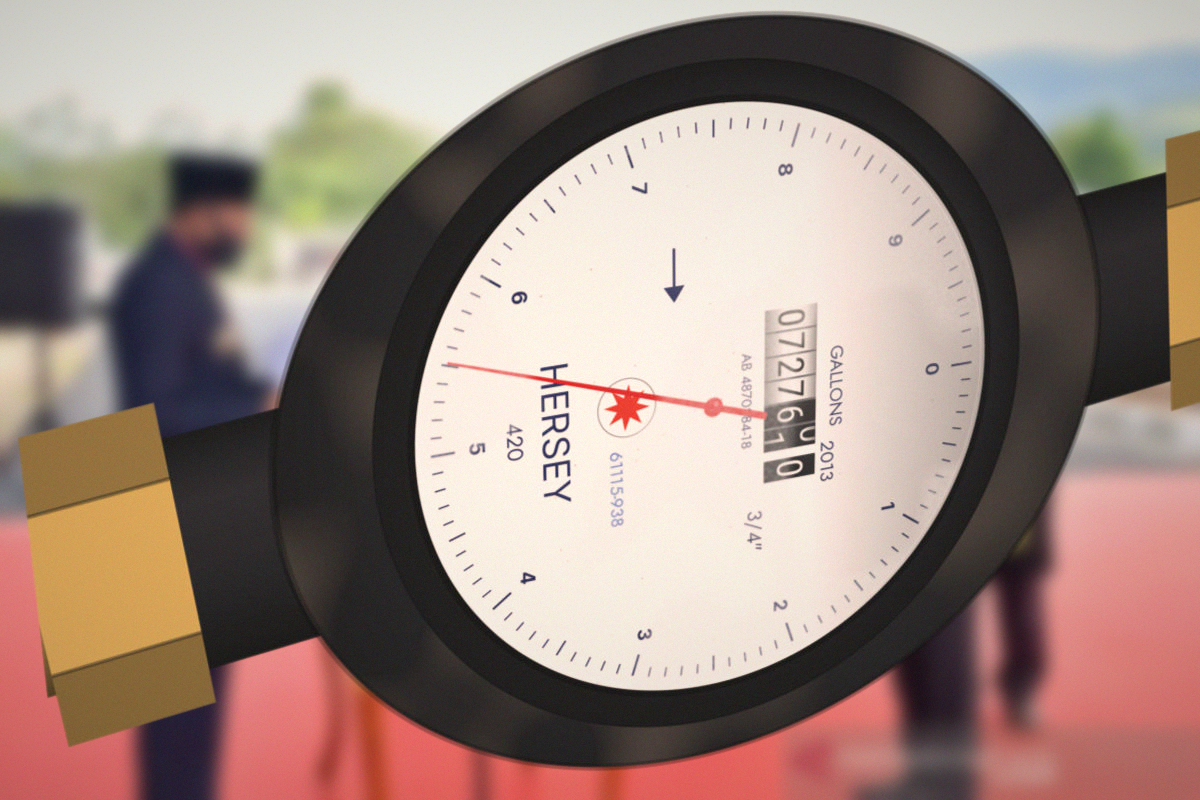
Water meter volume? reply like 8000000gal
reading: 727605.5gal
